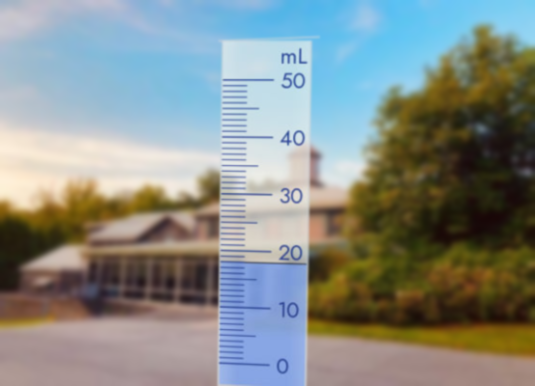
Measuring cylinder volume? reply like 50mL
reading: 18mL
